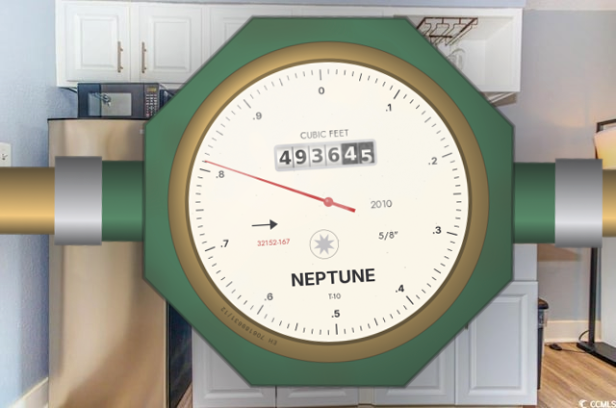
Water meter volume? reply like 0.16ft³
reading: 493644.81ft³
